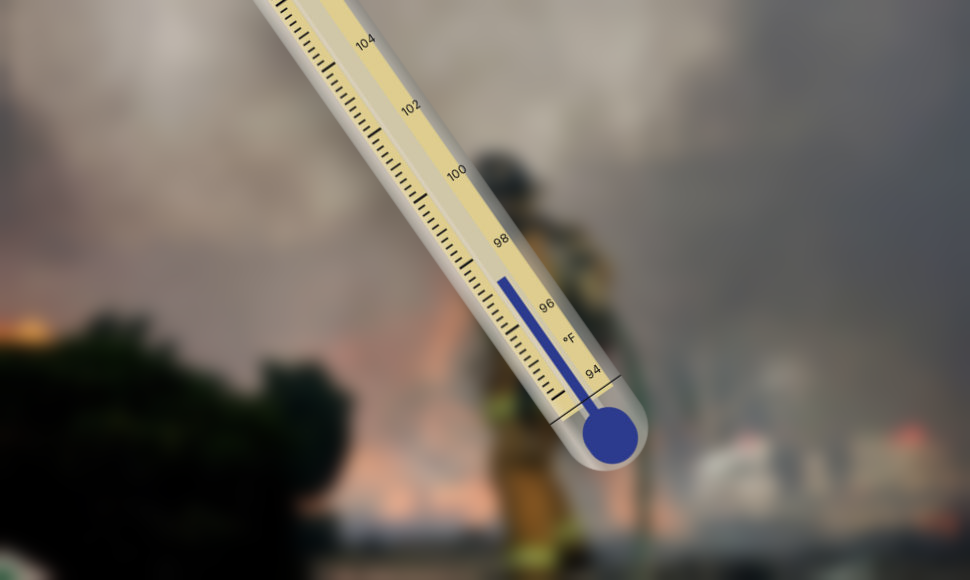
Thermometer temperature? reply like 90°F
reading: 97.2°F
